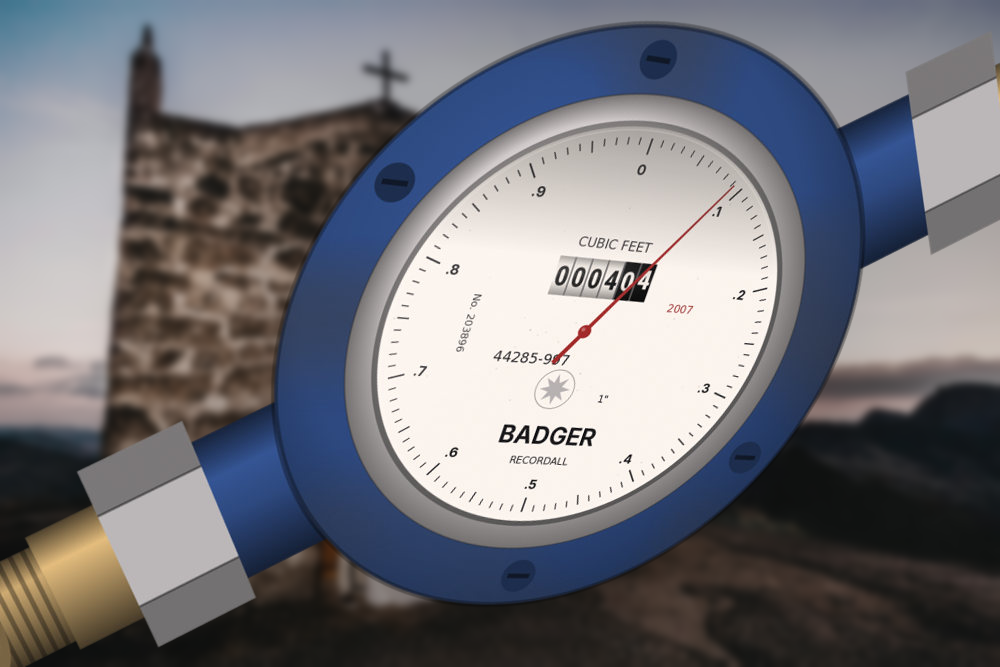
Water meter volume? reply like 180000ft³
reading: 404.09ft³
